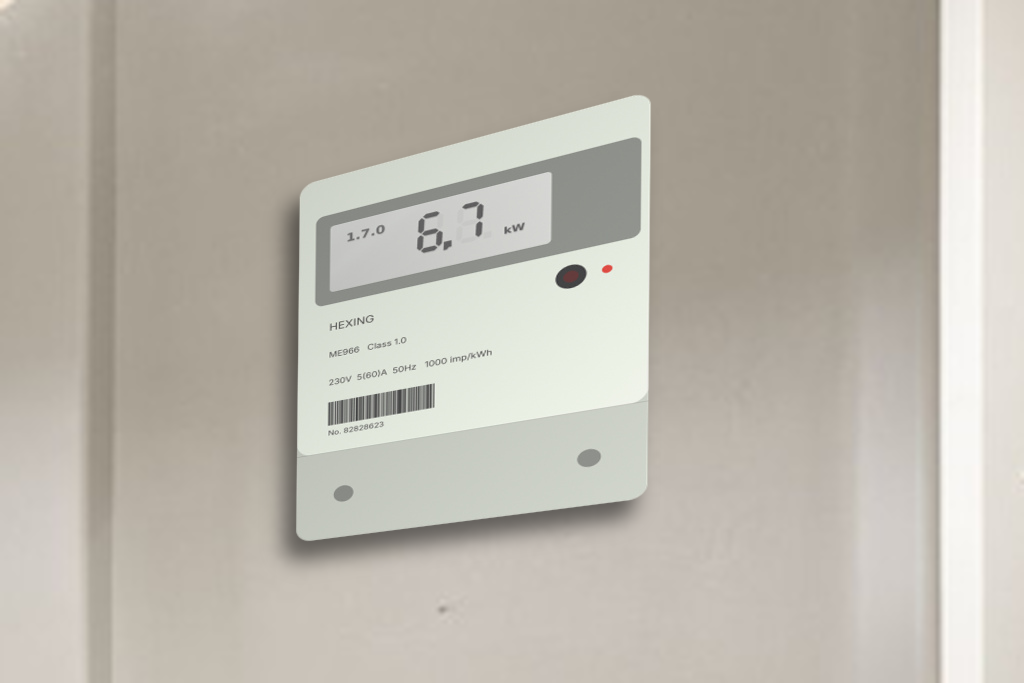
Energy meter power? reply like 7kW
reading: 6.7kW
